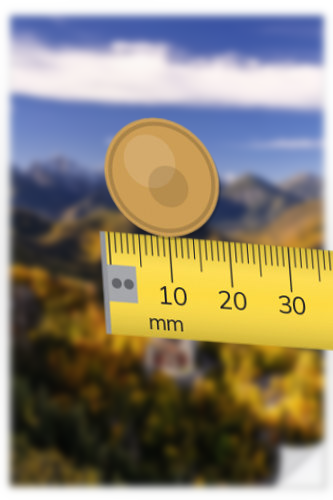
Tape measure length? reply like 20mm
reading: 19mm
